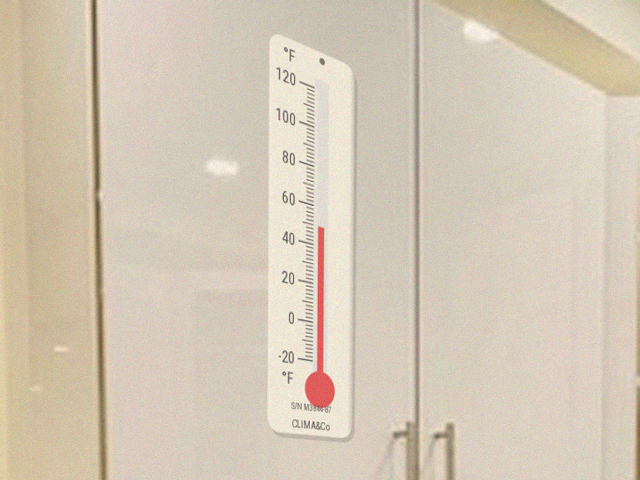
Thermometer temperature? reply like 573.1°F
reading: 50°F
